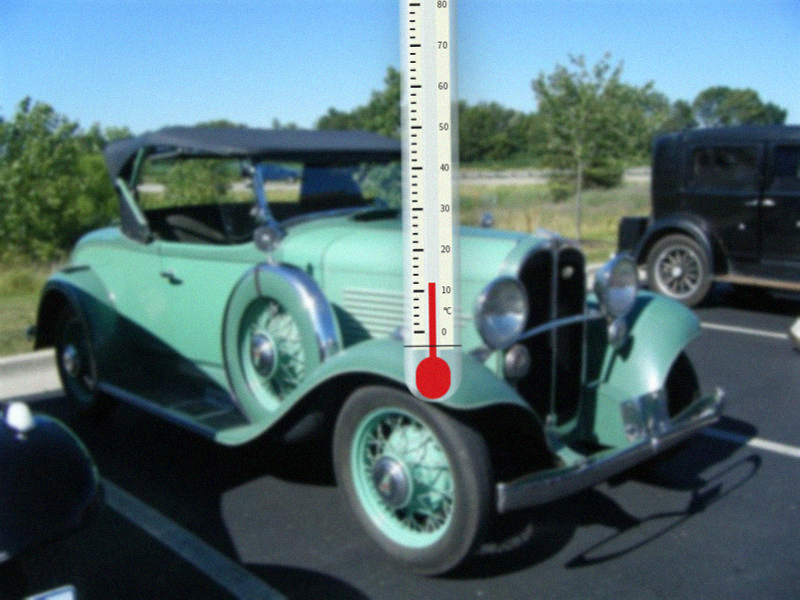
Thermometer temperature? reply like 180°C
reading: 12°C
